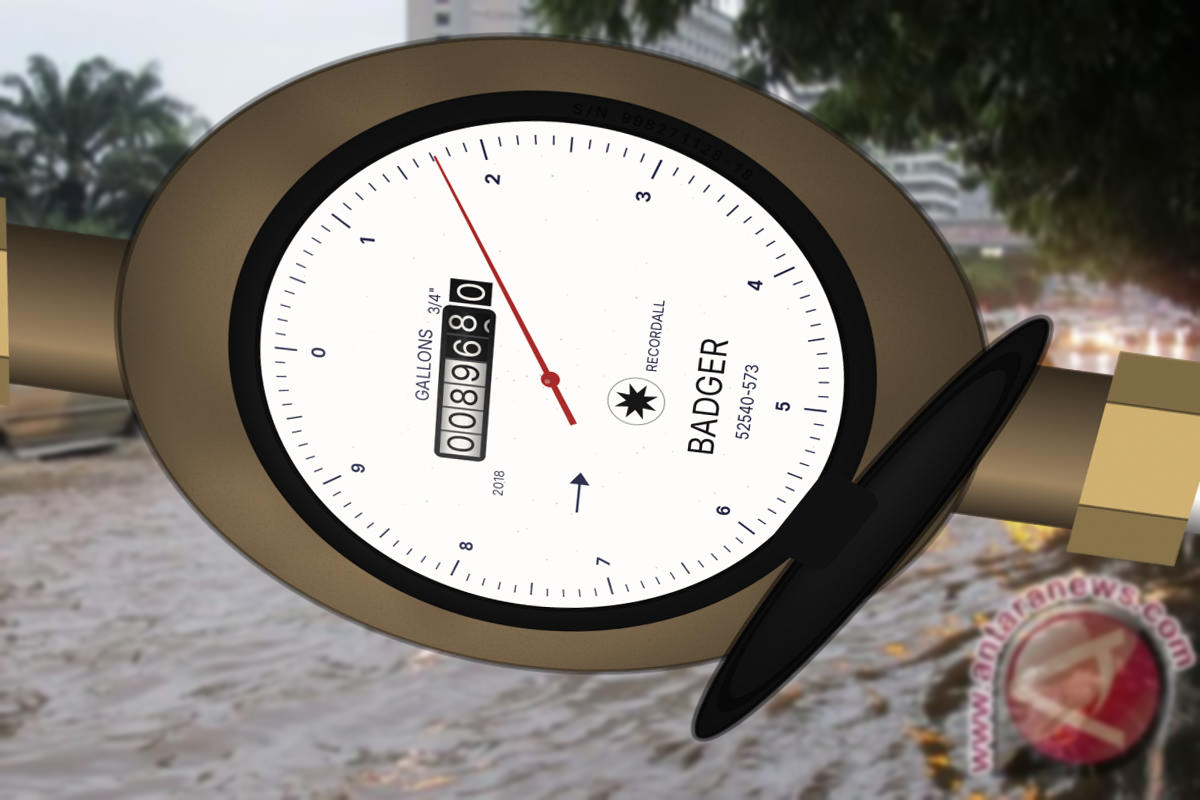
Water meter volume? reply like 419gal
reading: 89681.7gal
